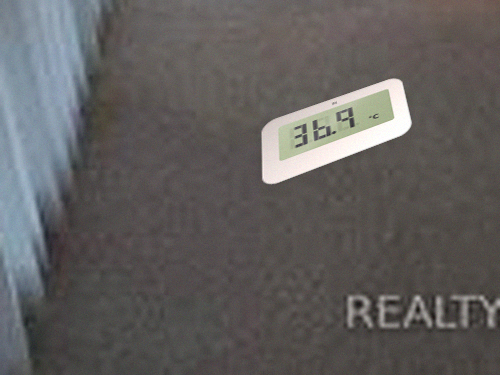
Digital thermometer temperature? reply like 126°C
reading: 36.9°C
